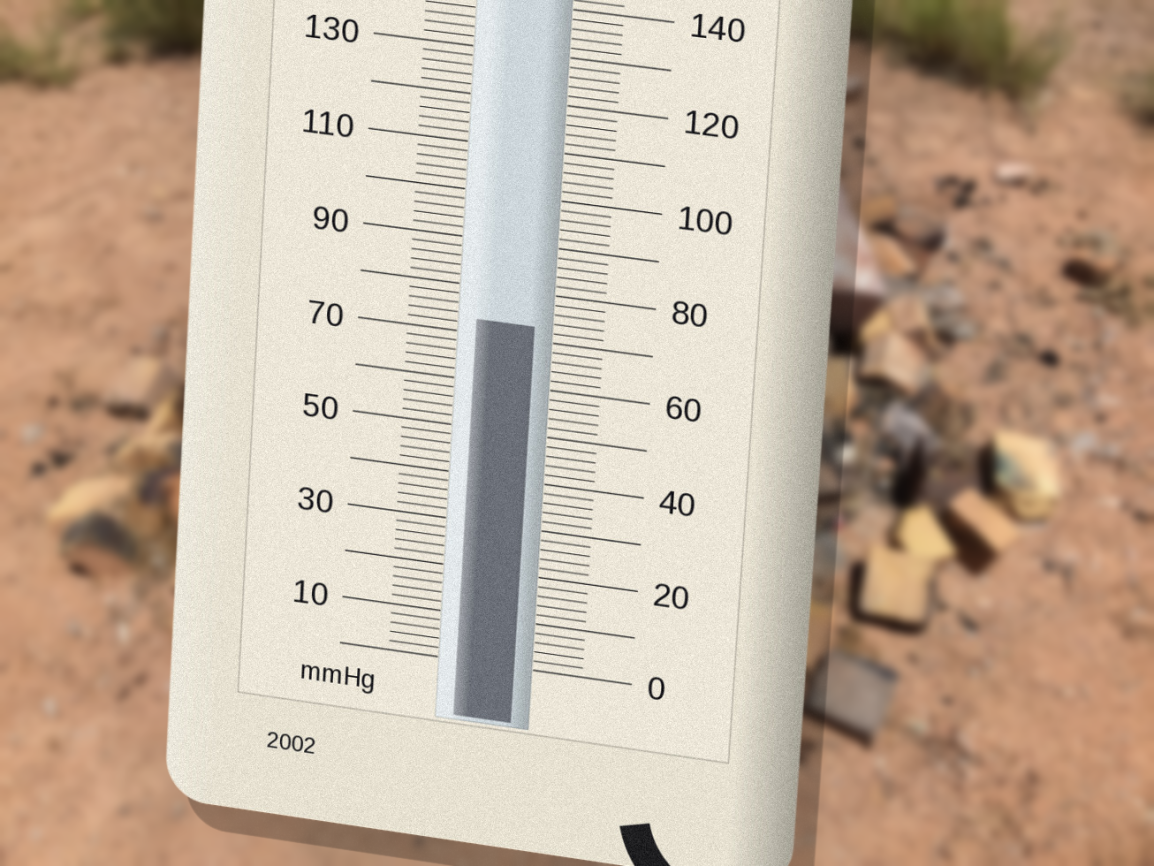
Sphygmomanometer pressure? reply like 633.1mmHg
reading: 73mmHg
